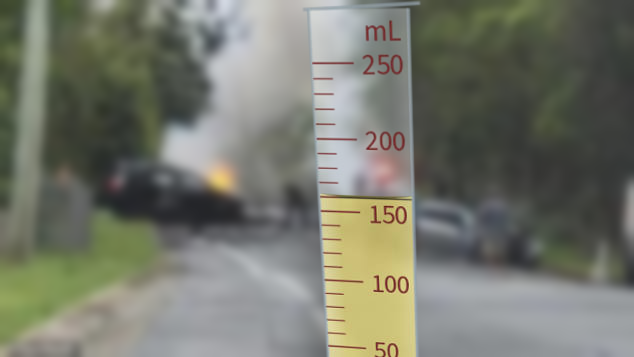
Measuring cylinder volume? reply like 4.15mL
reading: 160mL
